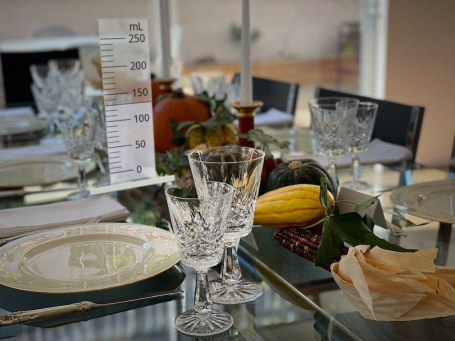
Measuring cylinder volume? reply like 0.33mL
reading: 130mL
